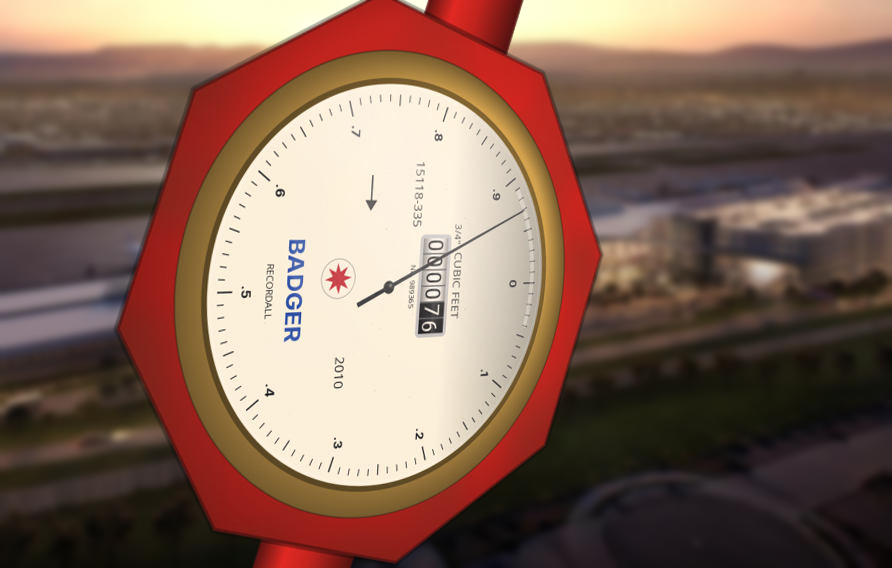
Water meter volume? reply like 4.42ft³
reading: 75.93ft³
